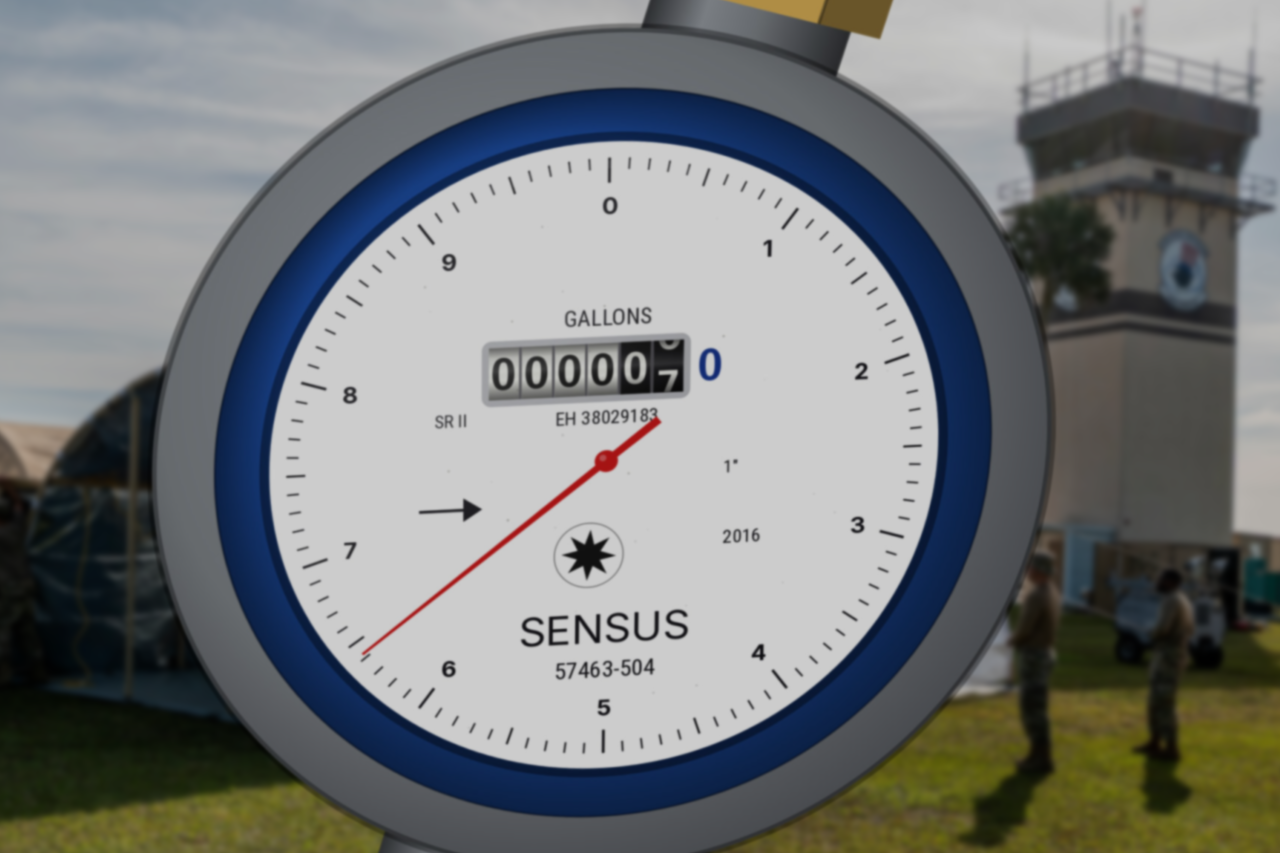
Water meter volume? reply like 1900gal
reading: 66.4gal
